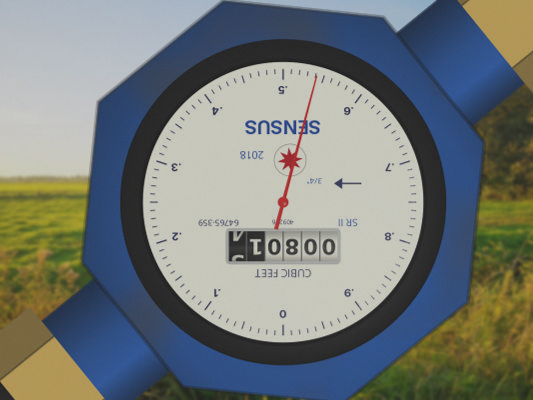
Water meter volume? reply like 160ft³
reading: 8013.54ft³
